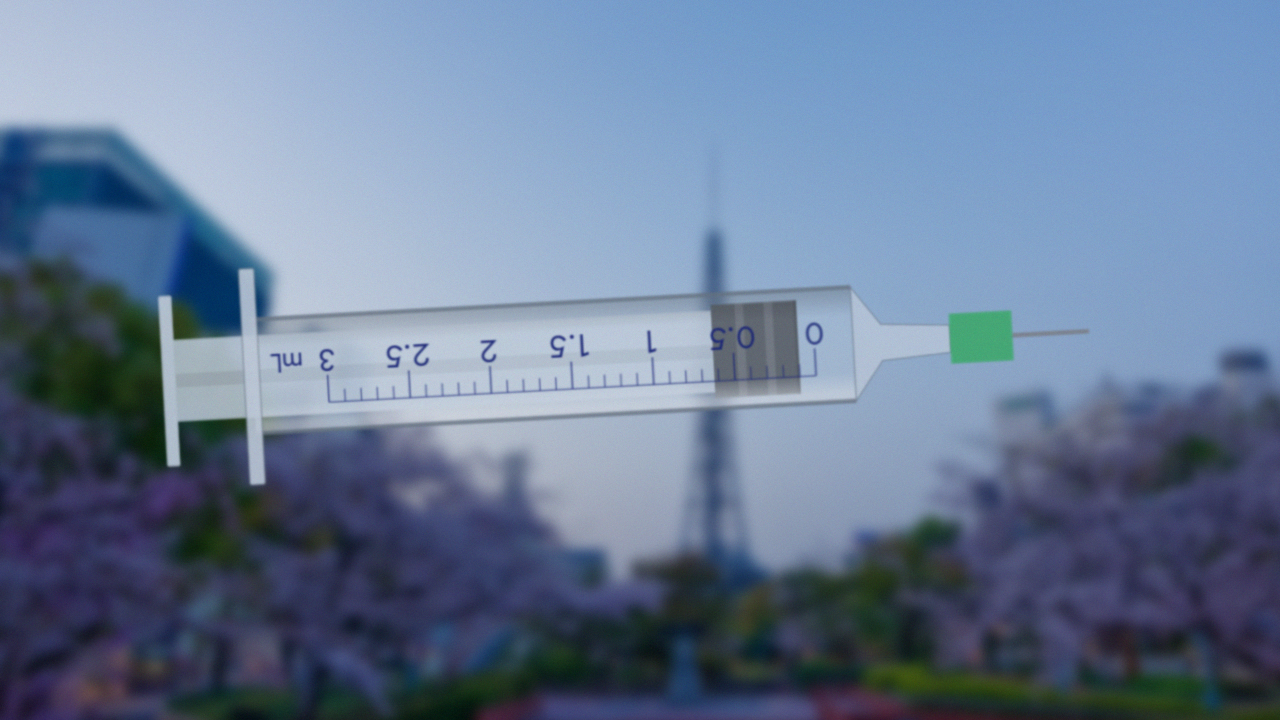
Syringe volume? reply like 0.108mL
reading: 0.1mL
